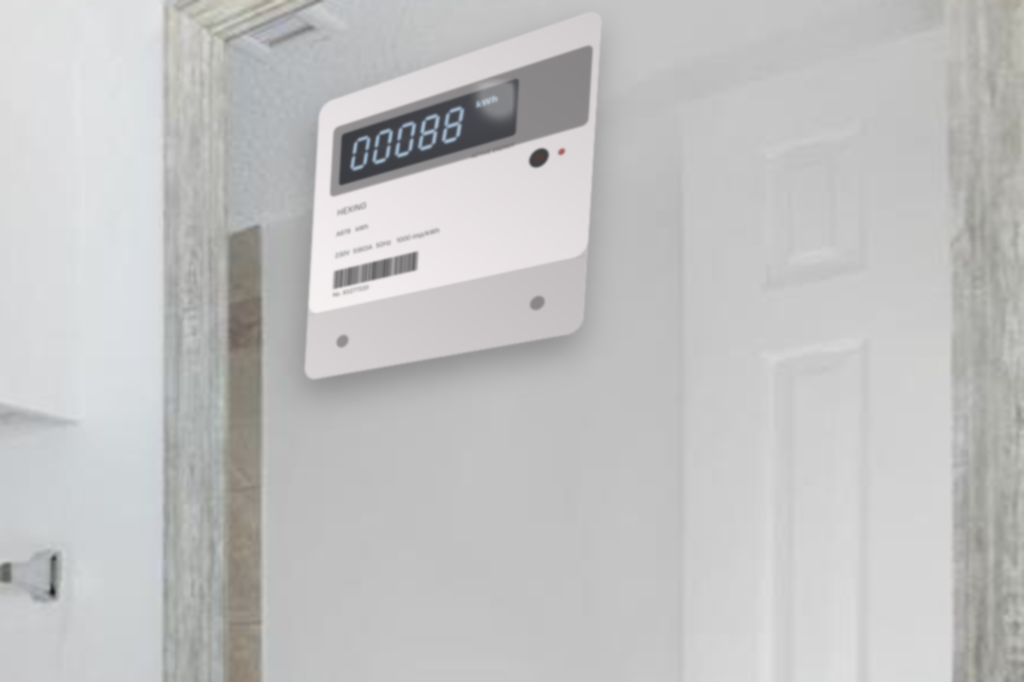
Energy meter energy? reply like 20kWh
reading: 88kWh
